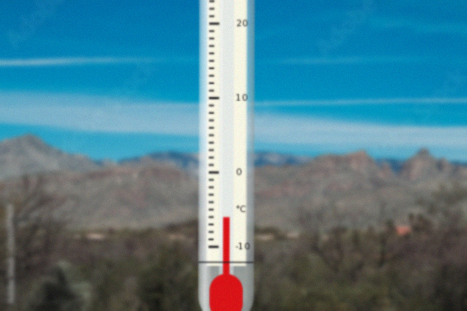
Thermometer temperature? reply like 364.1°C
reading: -6°C
